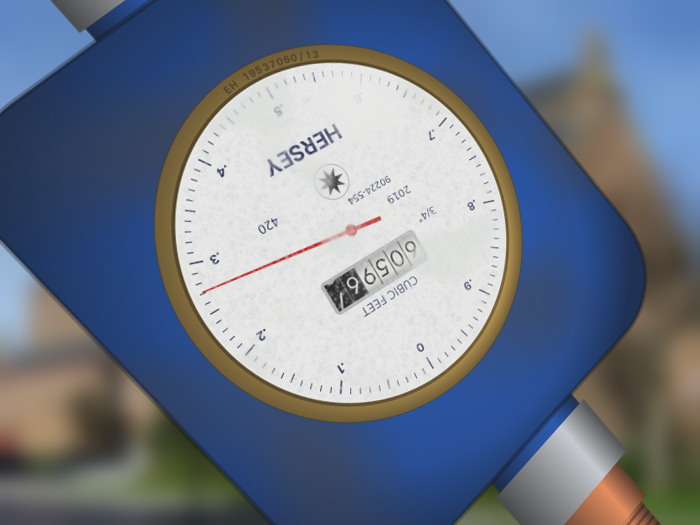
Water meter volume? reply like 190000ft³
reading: 605967.27ft³
